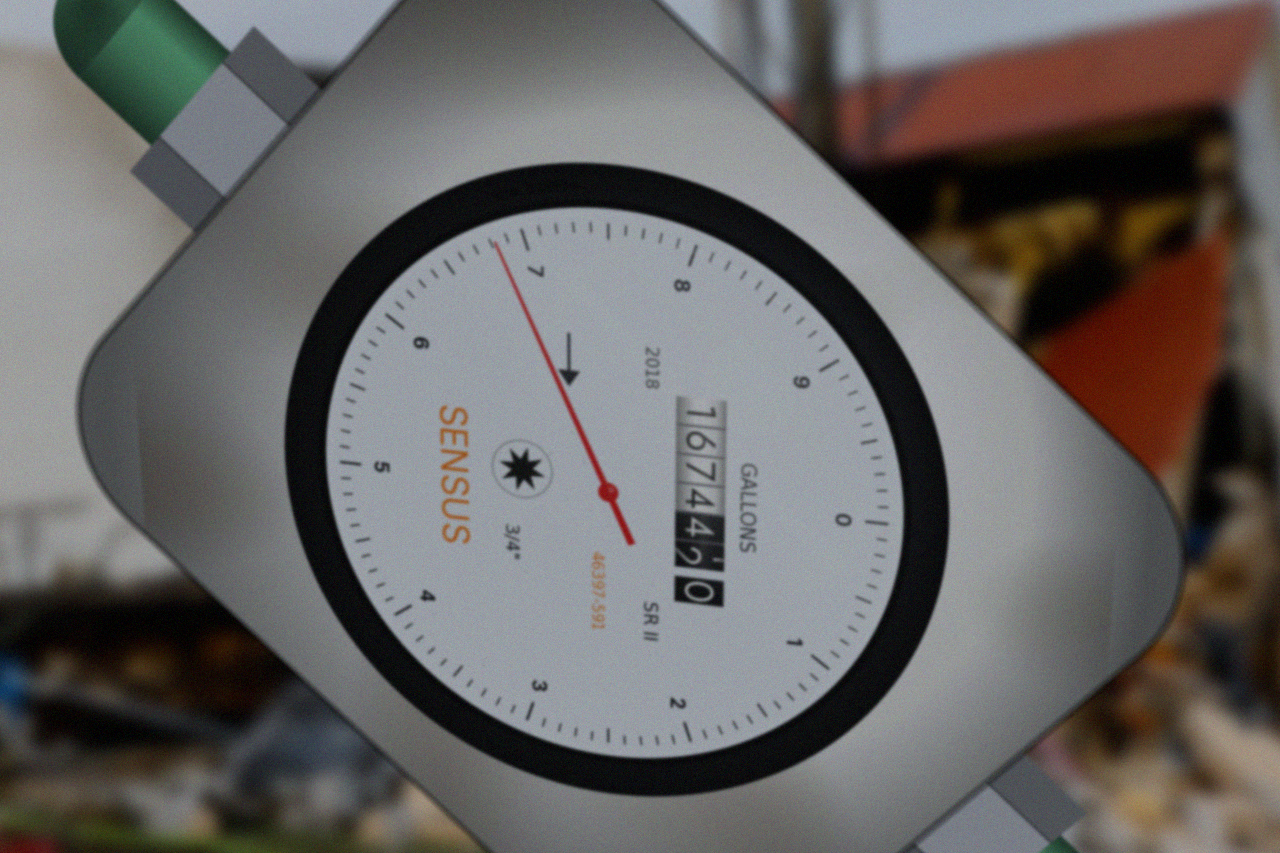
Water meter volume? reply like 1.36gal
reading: 1674416.8gal
